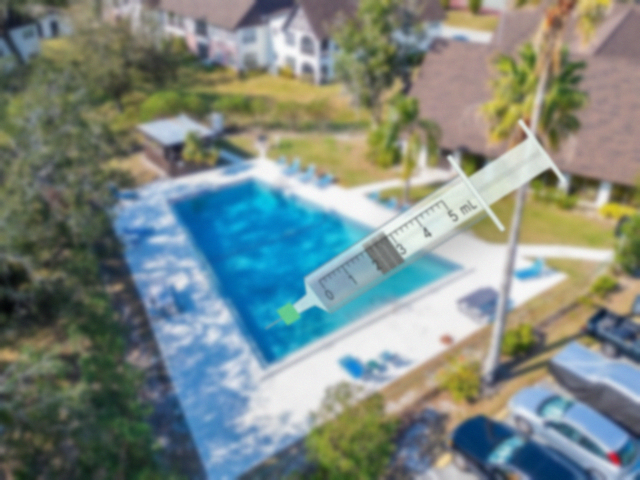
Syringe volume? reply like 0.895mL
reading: 2mL
